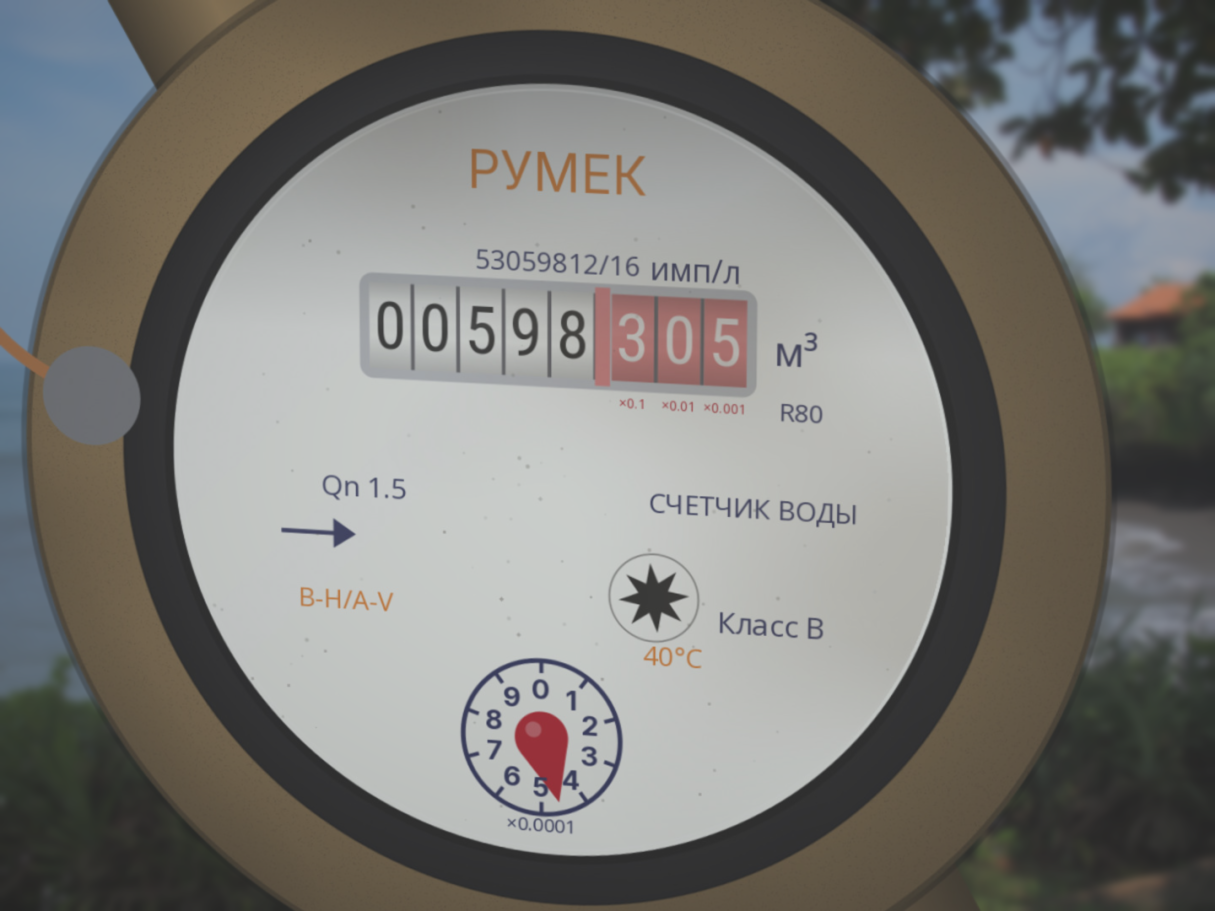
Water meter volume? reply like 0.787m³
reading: 598.3054m³
